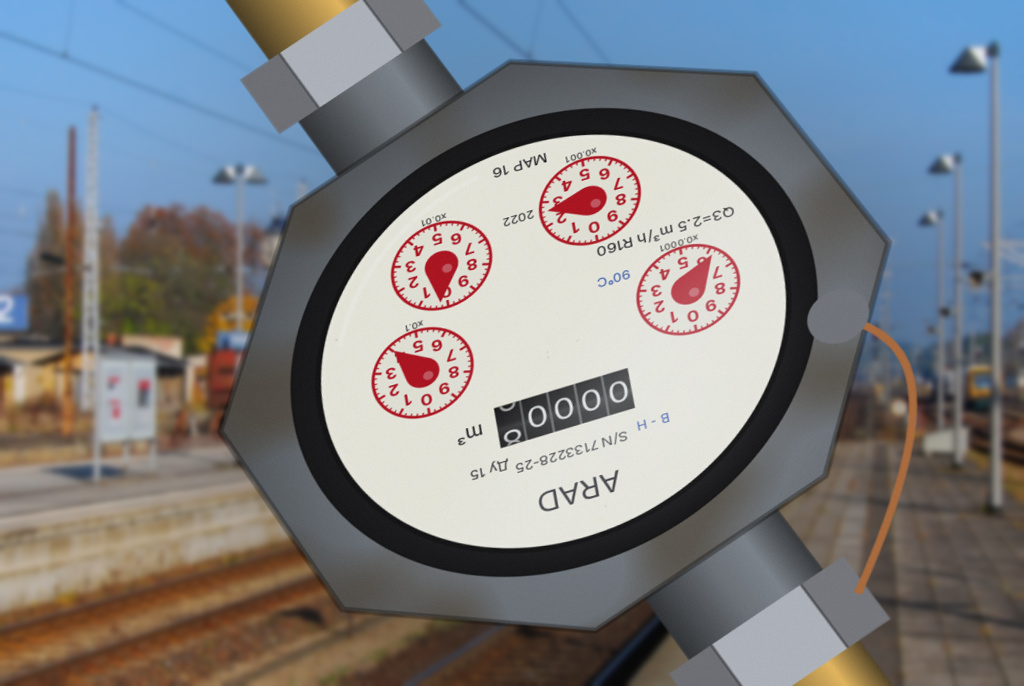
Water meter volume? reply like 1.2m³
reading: 8.4026m³
